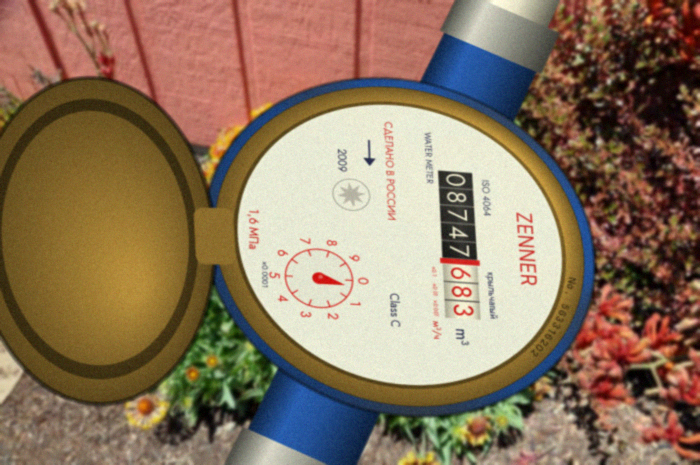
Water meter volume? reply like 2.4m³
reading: 8747.6830m³
